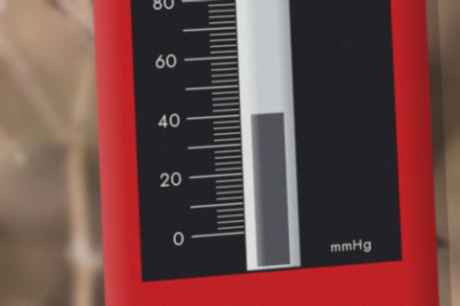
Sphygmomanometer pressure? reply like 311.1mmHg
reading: 40mmHg
